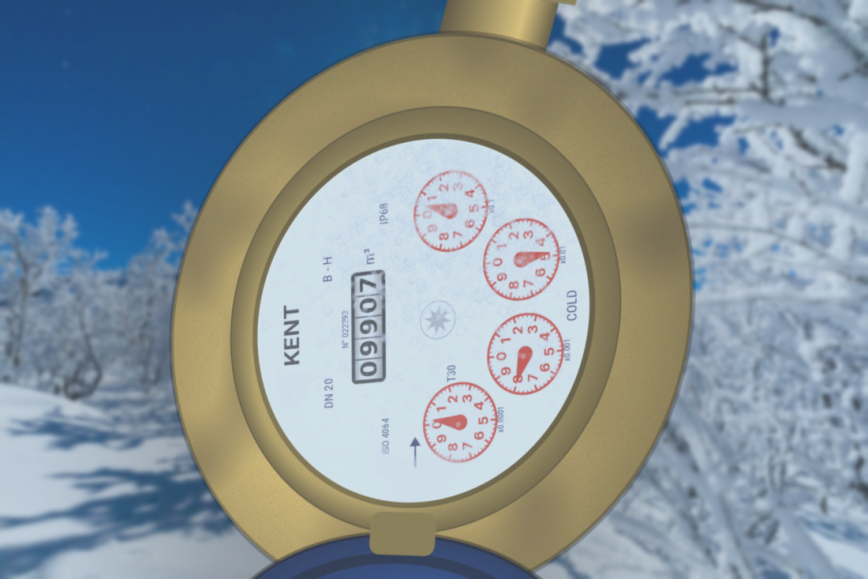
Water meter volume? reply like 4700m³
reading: 9907.0480m³
